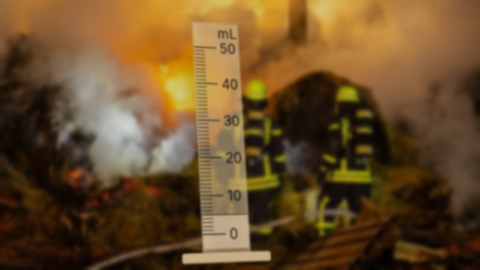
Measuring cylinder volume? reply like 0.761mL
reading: 5mL
